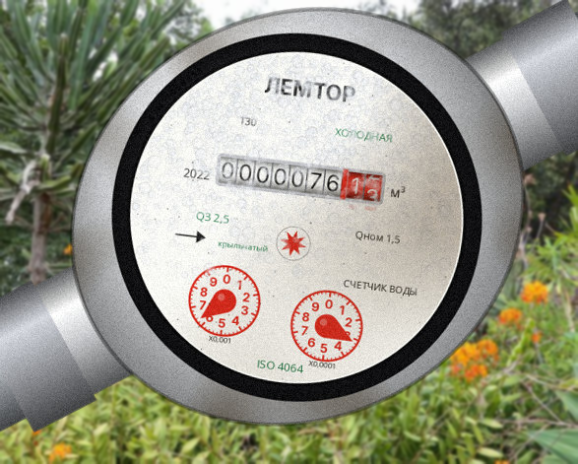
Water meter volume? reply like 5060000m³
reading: 76.1263m³
